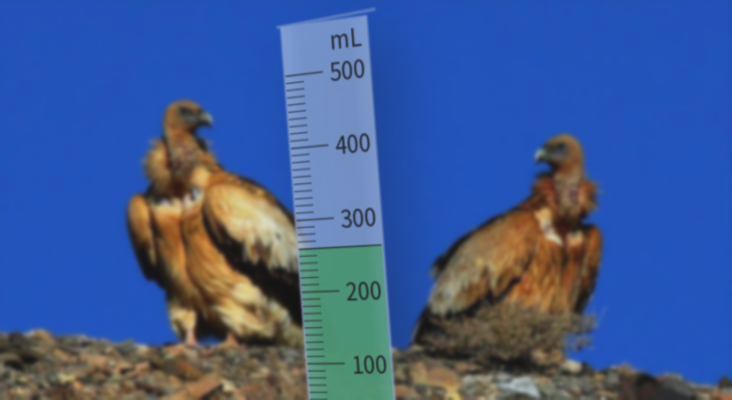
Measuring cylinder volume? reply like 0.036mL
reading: 260mL
